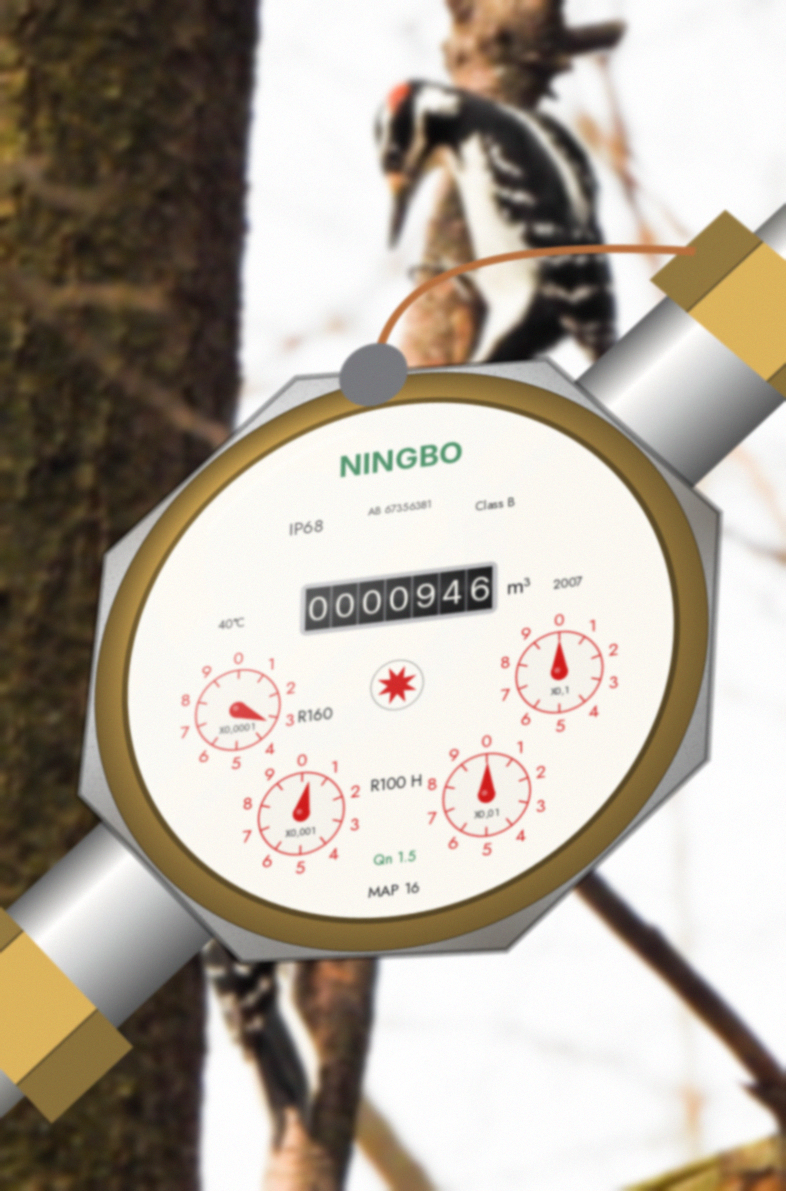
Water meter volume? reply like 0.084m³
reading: 946.0003m³
